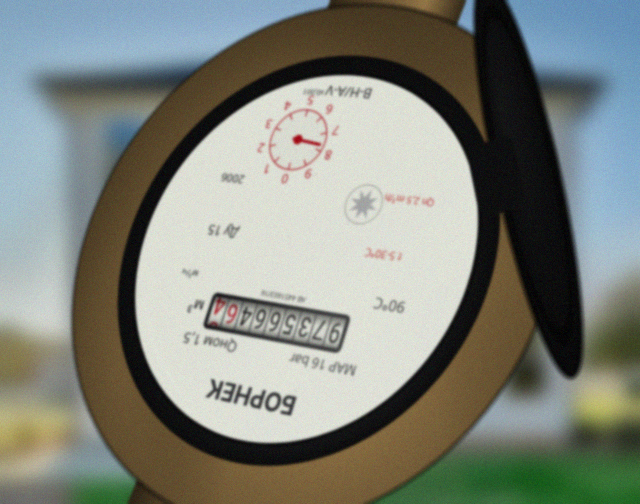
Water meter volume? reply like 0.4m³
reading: 9735664.637m³
